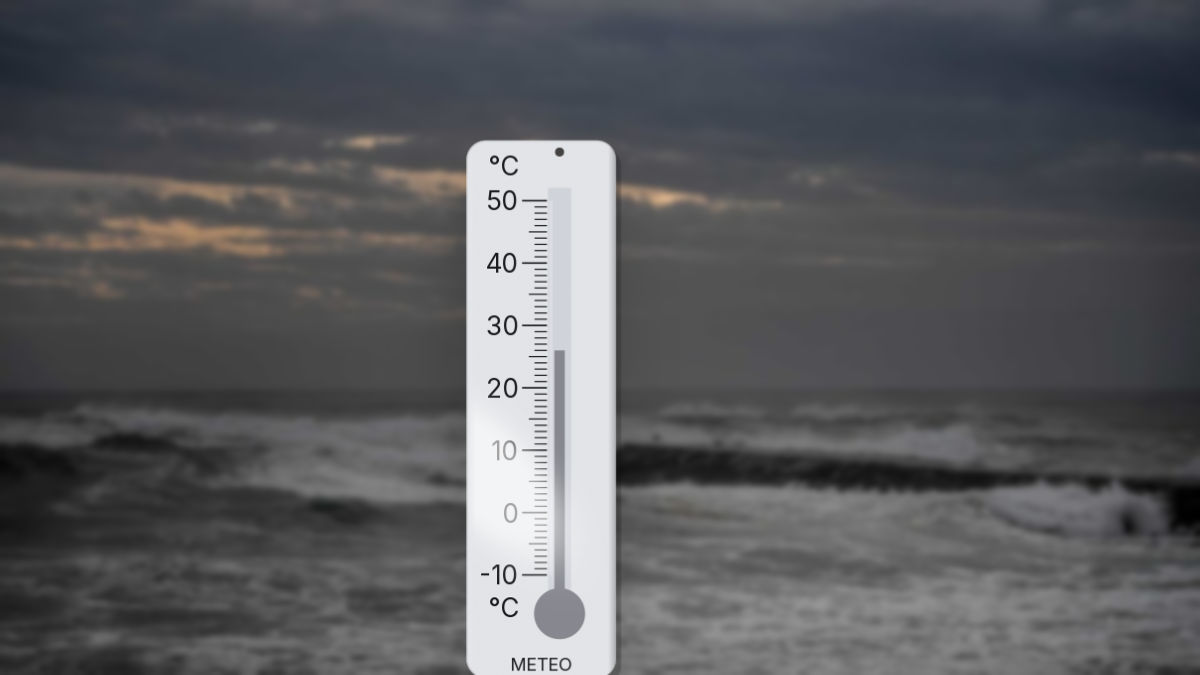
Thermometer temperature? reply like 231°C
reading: 26°C
